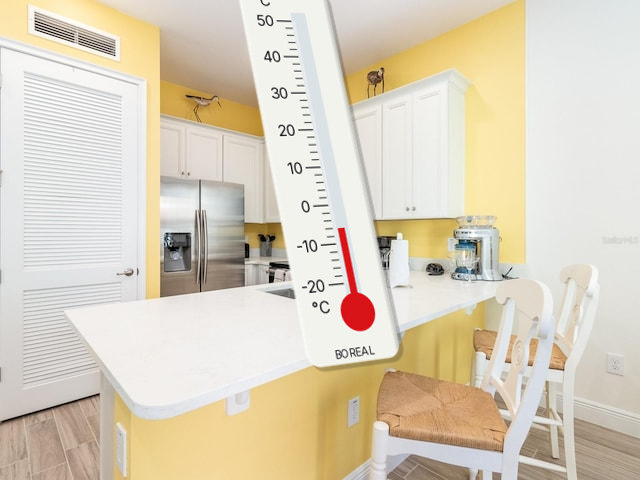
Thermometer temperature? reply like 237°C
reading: -6°C
